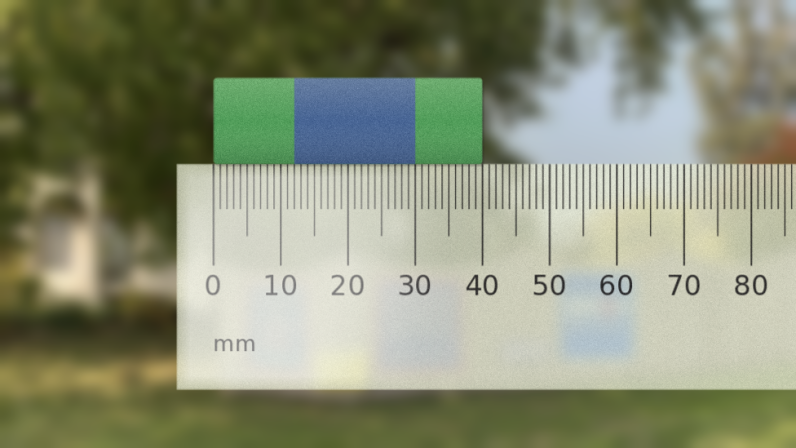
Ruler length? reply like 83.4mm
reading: 40mm
